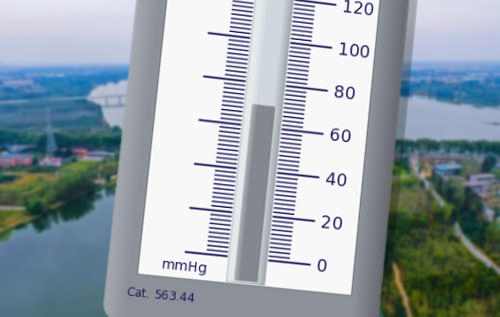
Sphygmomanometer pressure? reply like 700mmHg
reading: 70mmHg
